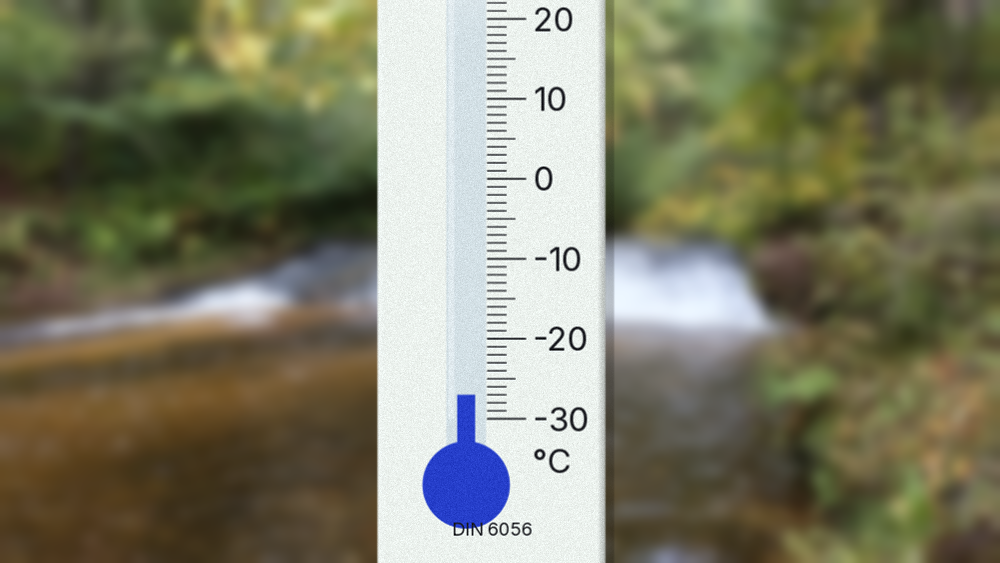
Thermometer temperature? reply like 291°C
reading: -27°C
